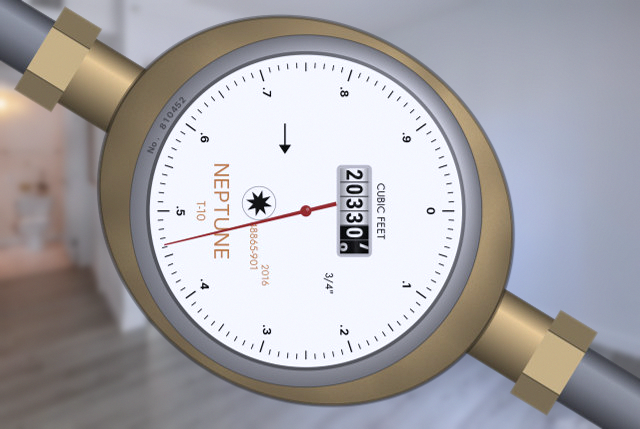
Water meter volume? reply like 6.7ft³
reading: 203307.46ft³
